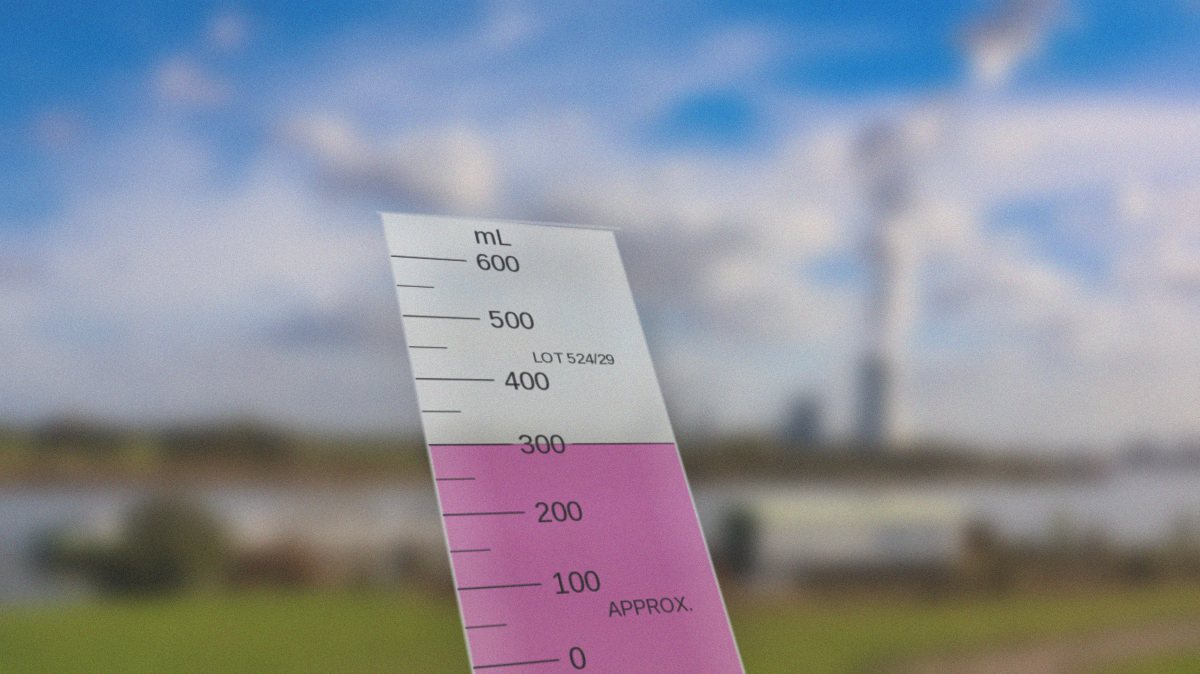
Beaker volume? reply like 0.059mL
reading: 300mL
